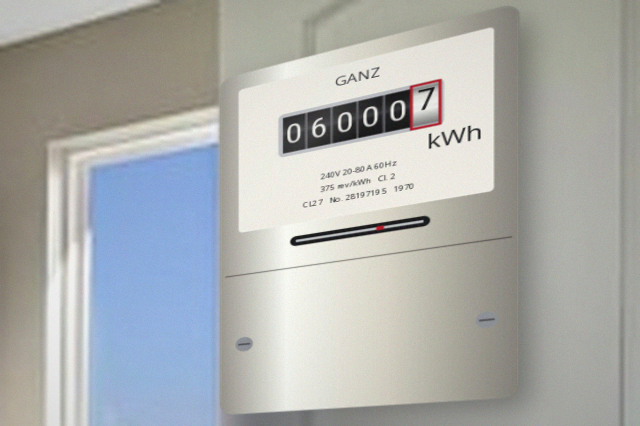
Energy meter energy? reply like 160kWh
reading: 6000.7kWh
